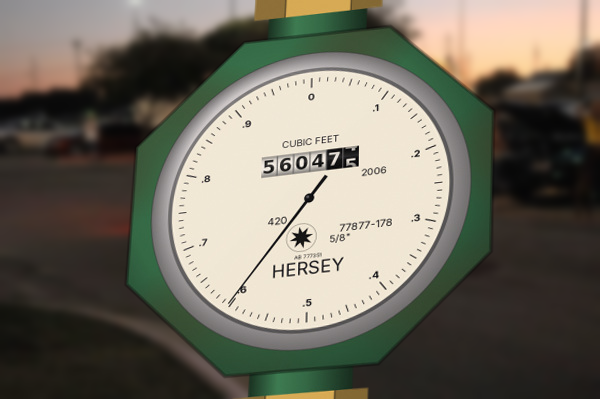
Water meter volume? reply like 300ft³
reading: 560474.60ft³
